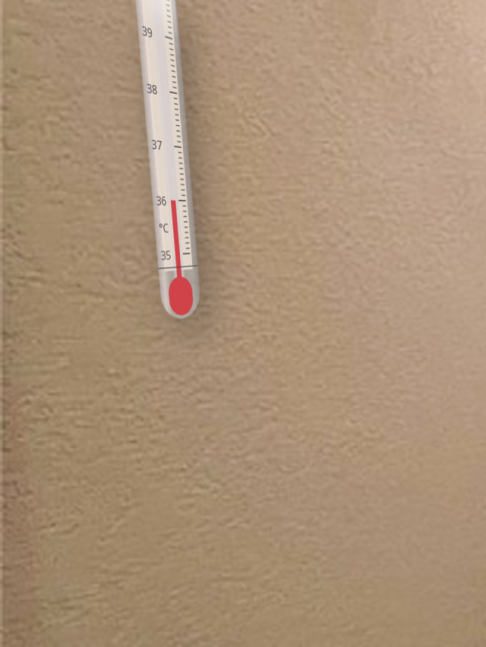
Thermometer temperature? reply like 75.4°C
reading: 36°C
